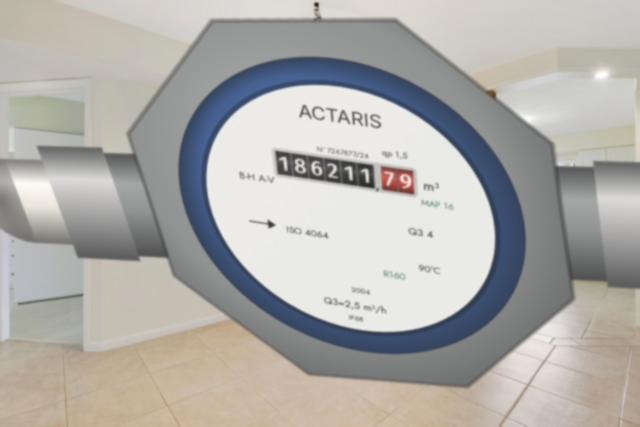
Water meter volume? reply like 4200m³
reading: 186211.79m³
